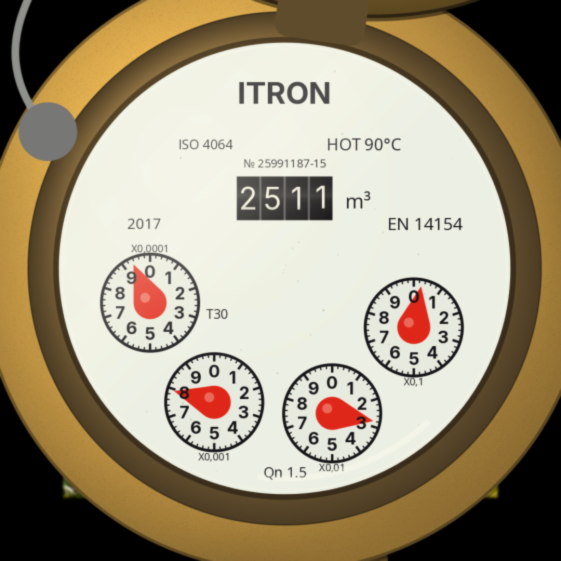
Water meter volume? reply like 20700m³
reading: 2511.0279m³
